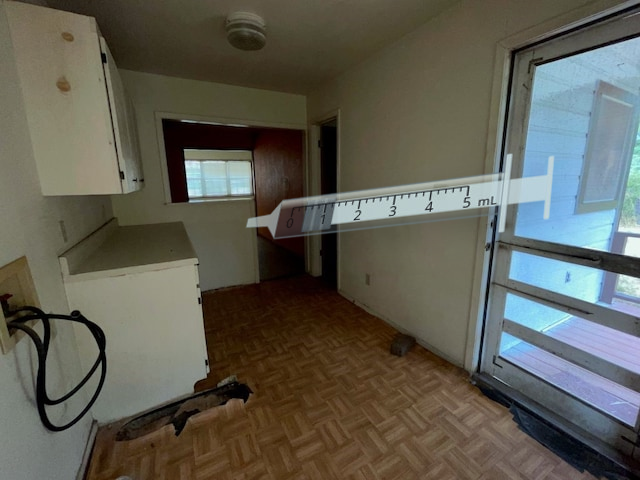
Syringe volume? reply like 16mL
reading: 0.4mL
